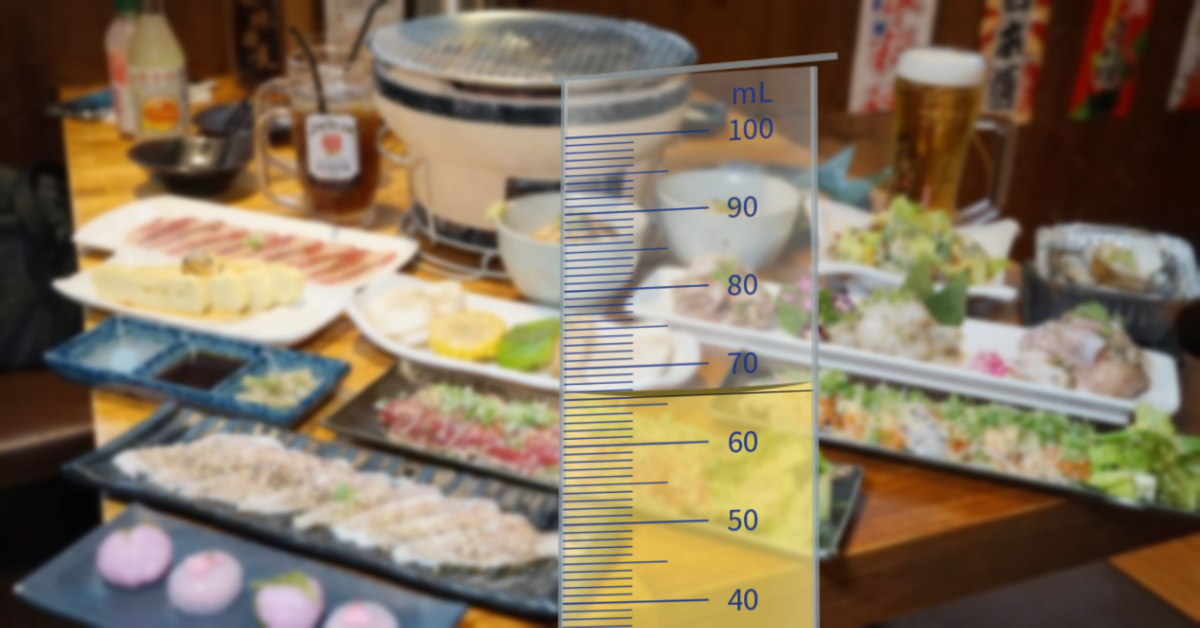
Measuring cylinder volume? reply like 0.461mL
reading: 66mL
